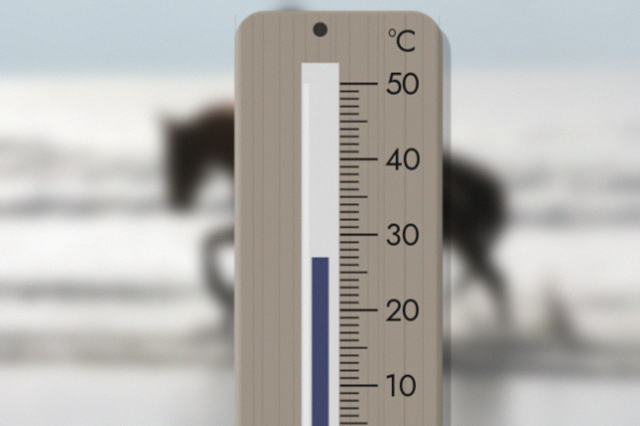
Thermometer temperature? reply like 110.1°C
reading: 27°C
